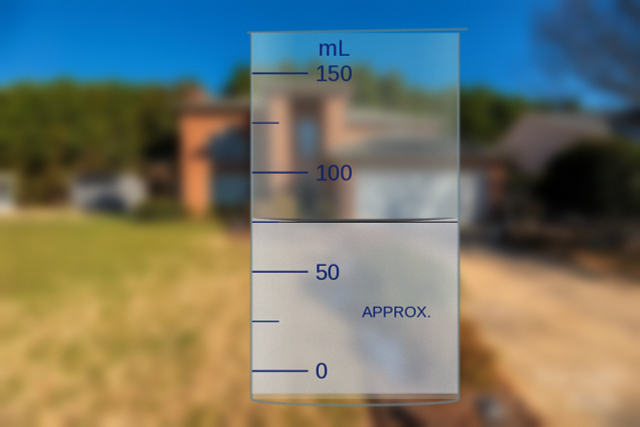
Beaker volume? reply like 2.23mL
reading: 75mL
